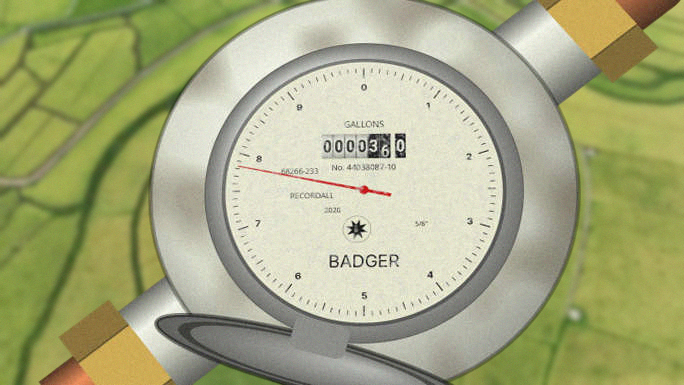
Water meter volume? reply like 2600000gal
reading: 357.8gal
